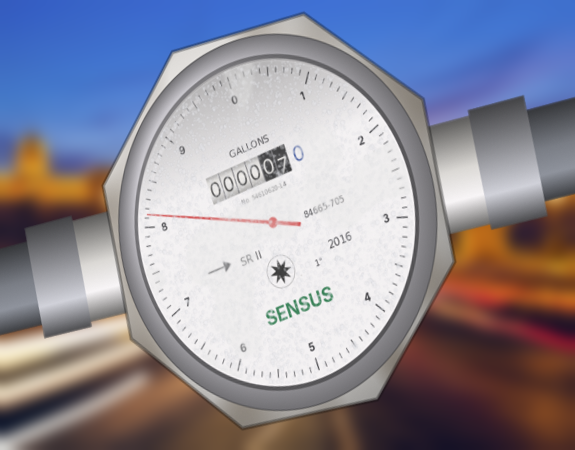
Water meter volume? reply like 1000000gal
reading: 68.1gal
